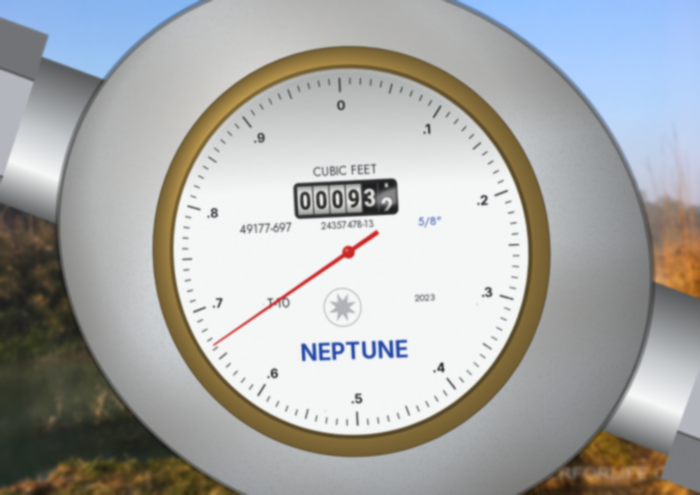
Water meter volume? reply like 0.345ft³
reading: 931.66ft³
